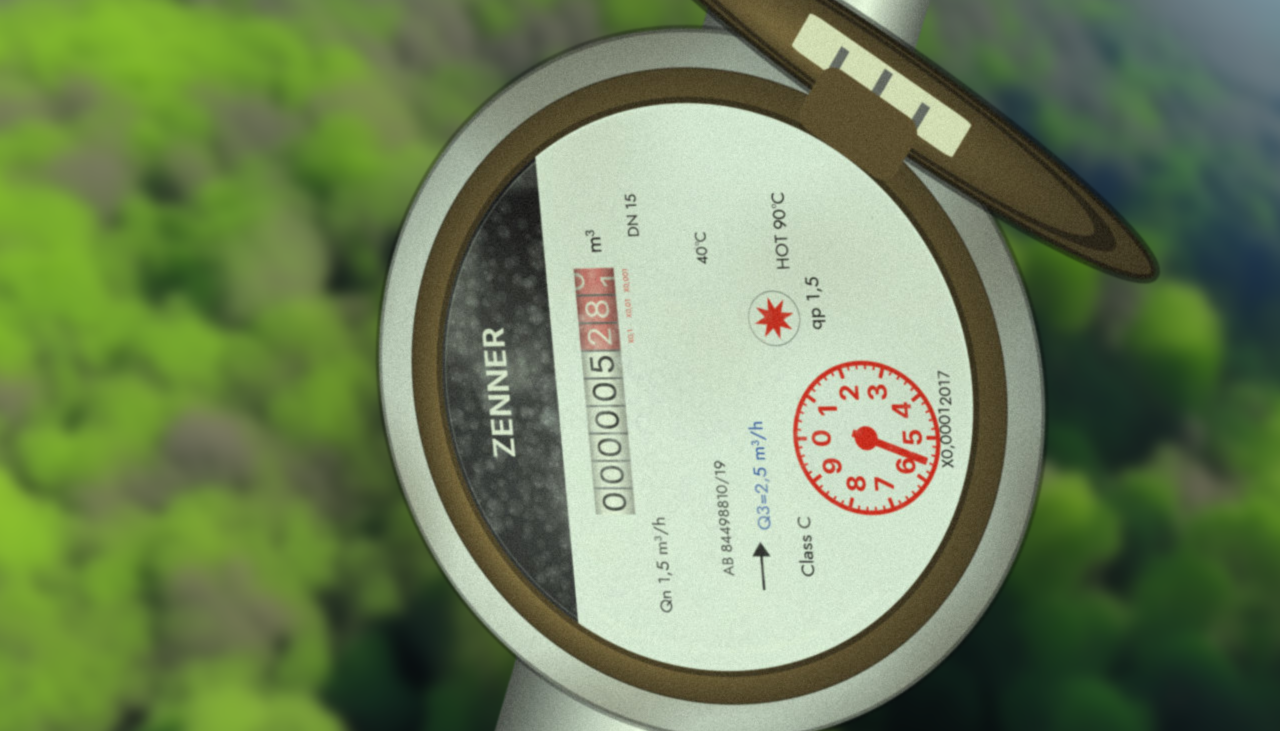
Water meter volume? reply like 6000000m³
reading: 5.2805m³
